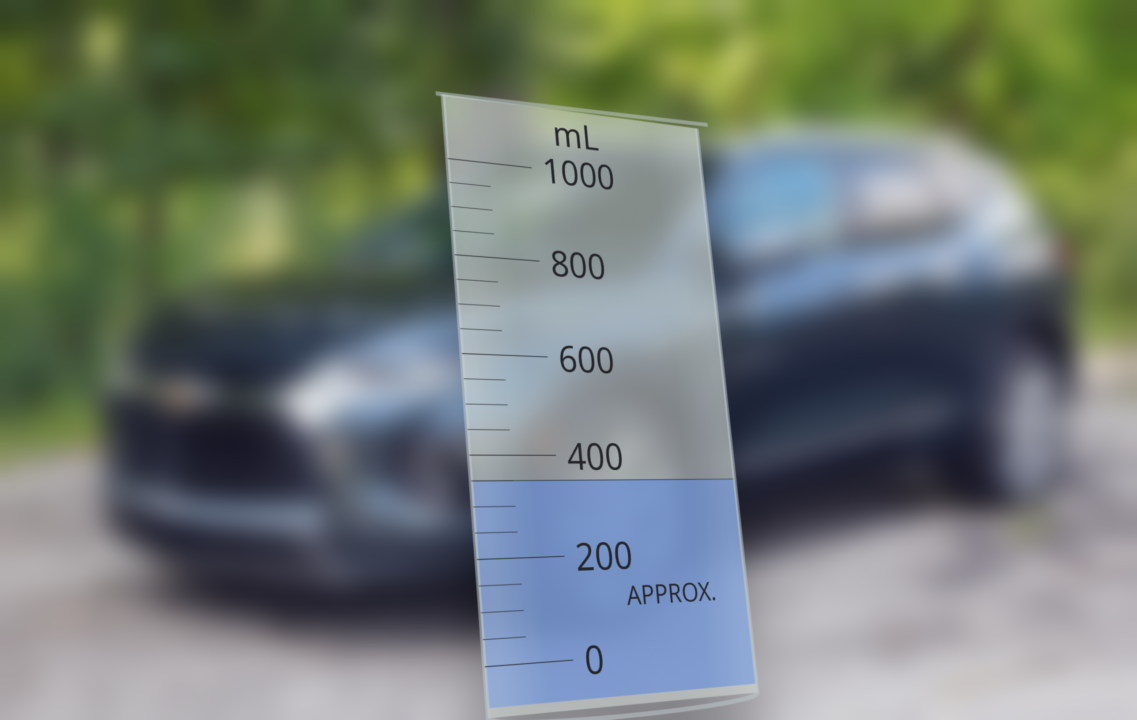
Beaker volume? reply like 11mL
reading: 350mL
